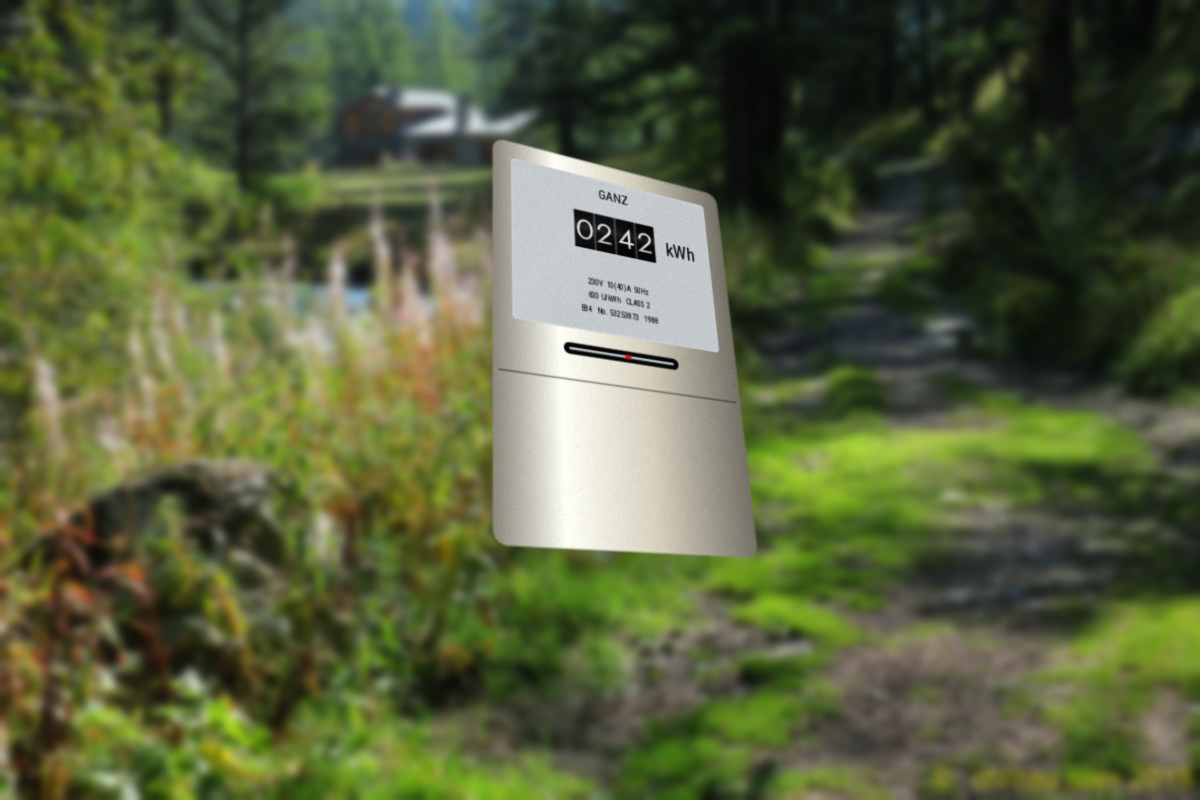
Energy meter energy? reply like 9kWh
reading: 242kWh
